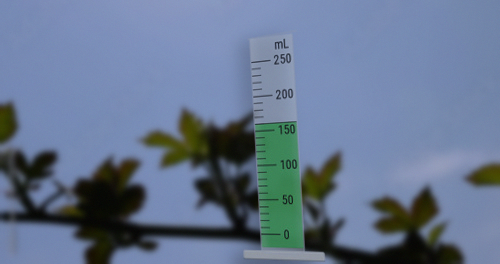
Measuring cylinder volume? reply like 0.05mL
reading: 160mL
